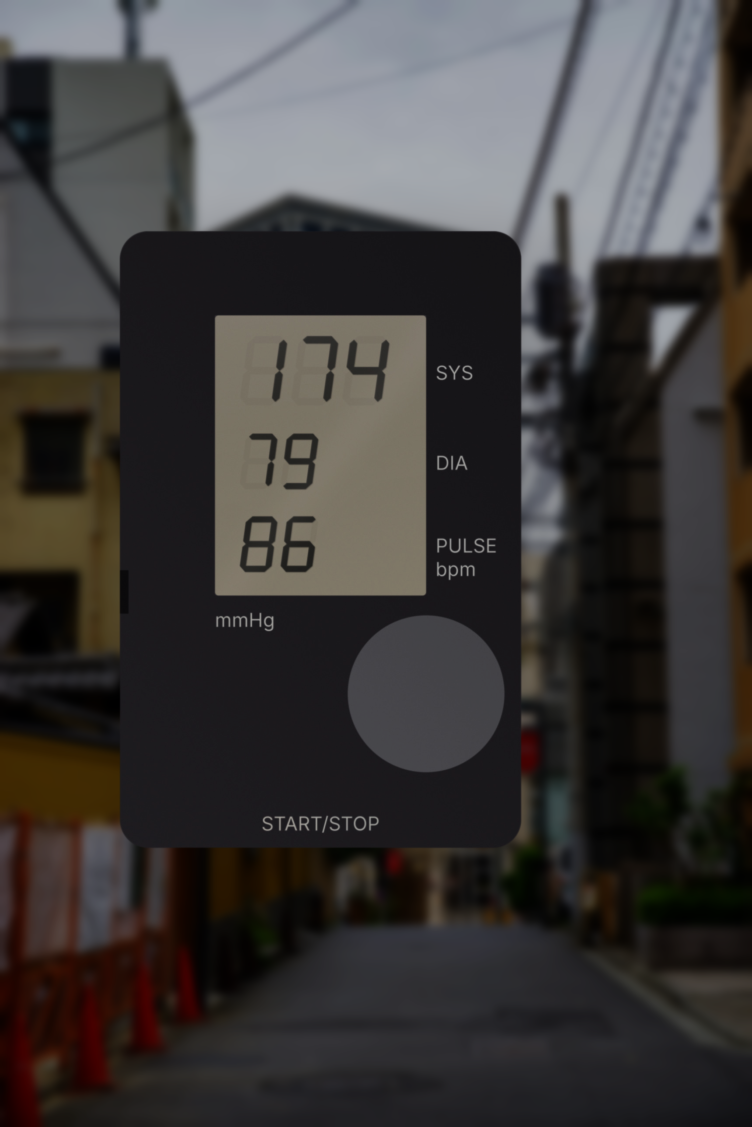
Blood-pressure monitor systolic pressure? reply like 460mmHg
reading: 174mmHg
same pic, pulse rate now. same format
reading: 86bpm
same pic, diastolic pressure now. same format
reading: 79mmHg
